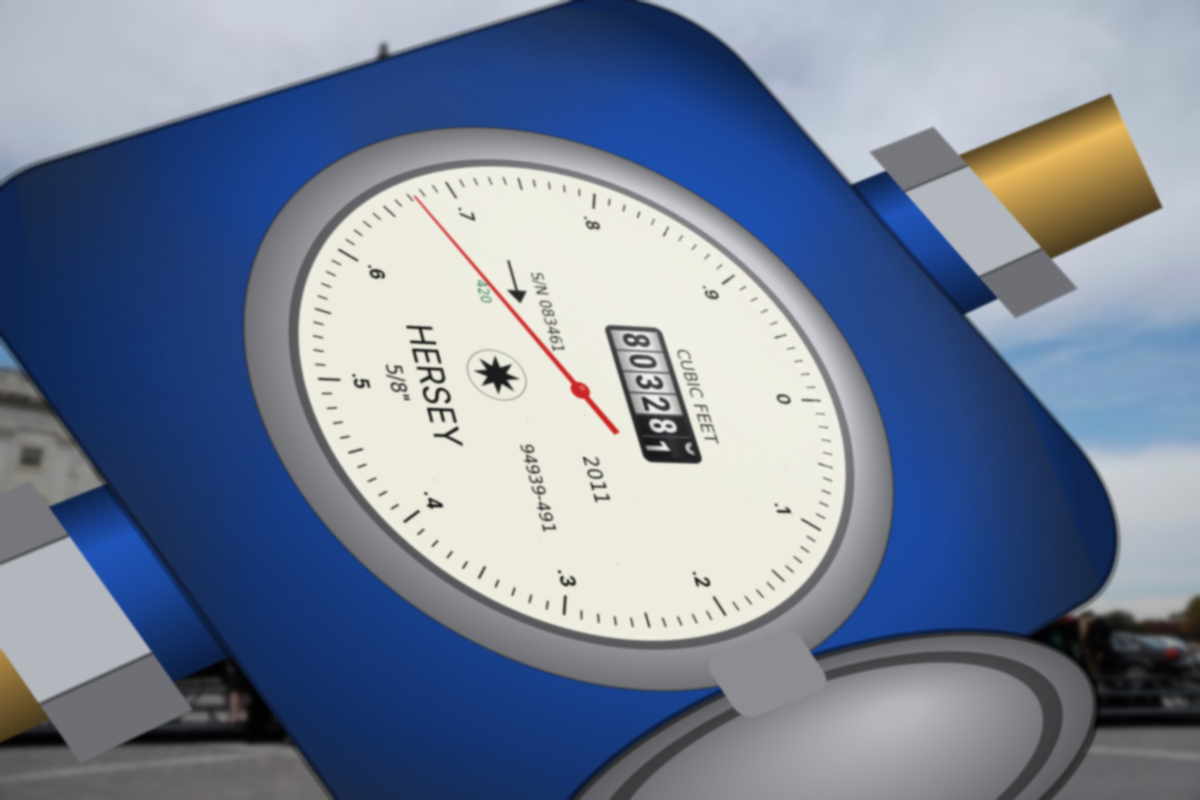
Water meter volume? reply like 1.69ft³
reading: 803280.67ft³
